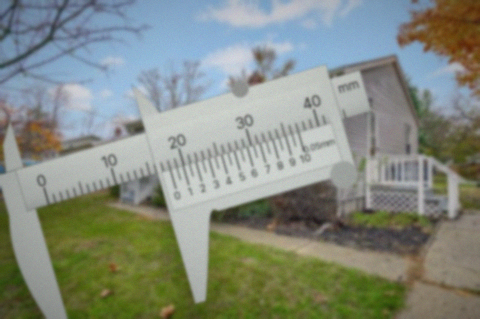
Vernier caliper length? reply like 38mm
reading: 18.0mm
